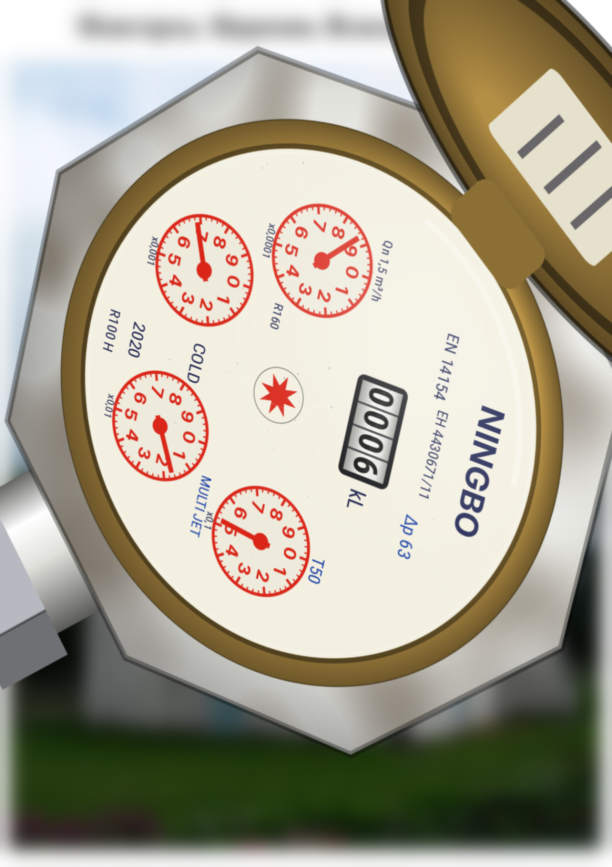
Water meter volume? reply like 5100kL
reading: 6.5168kL
